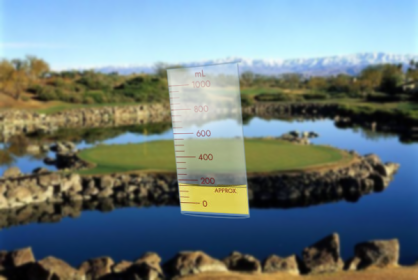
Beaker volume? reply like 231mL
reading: 150mL
